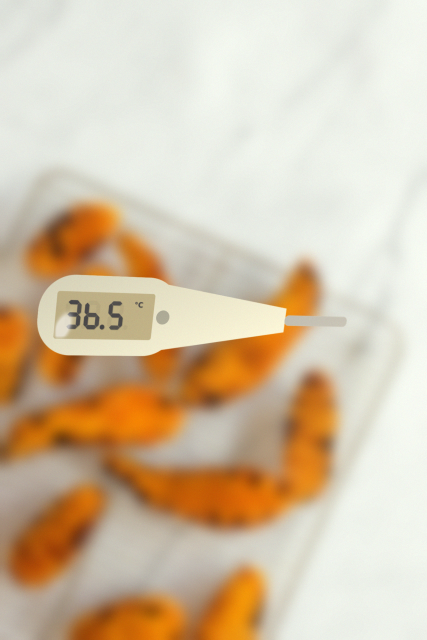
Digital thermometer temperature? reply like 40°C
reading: 36.5°C
